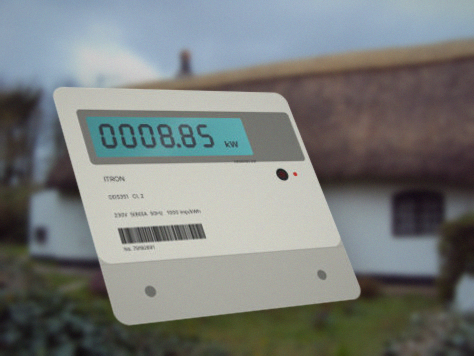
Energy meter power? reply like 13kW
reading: 8.85kW
